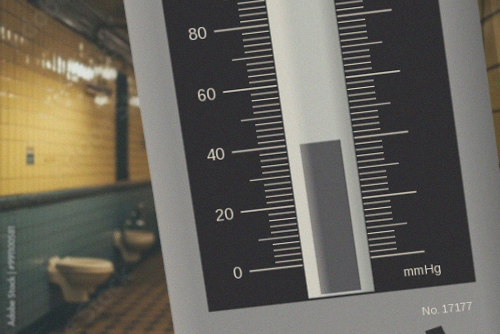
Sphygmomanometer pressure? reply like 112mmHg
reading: 40mmHg
